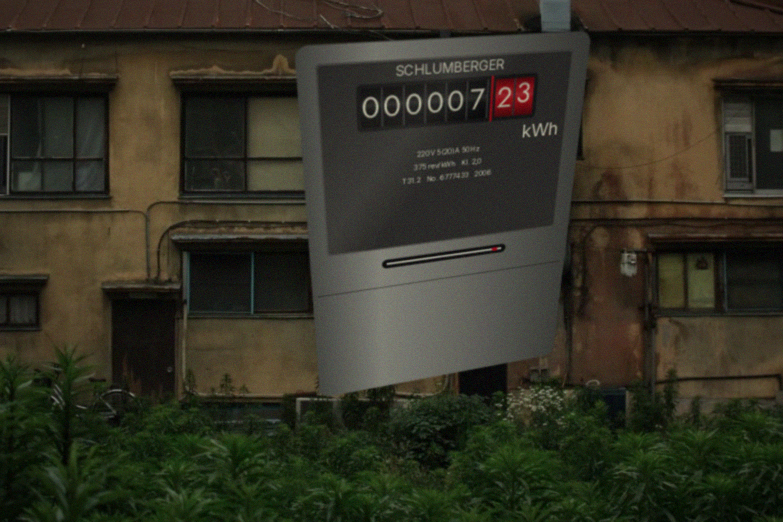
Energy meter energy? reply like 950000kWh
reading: 7.23kWh
